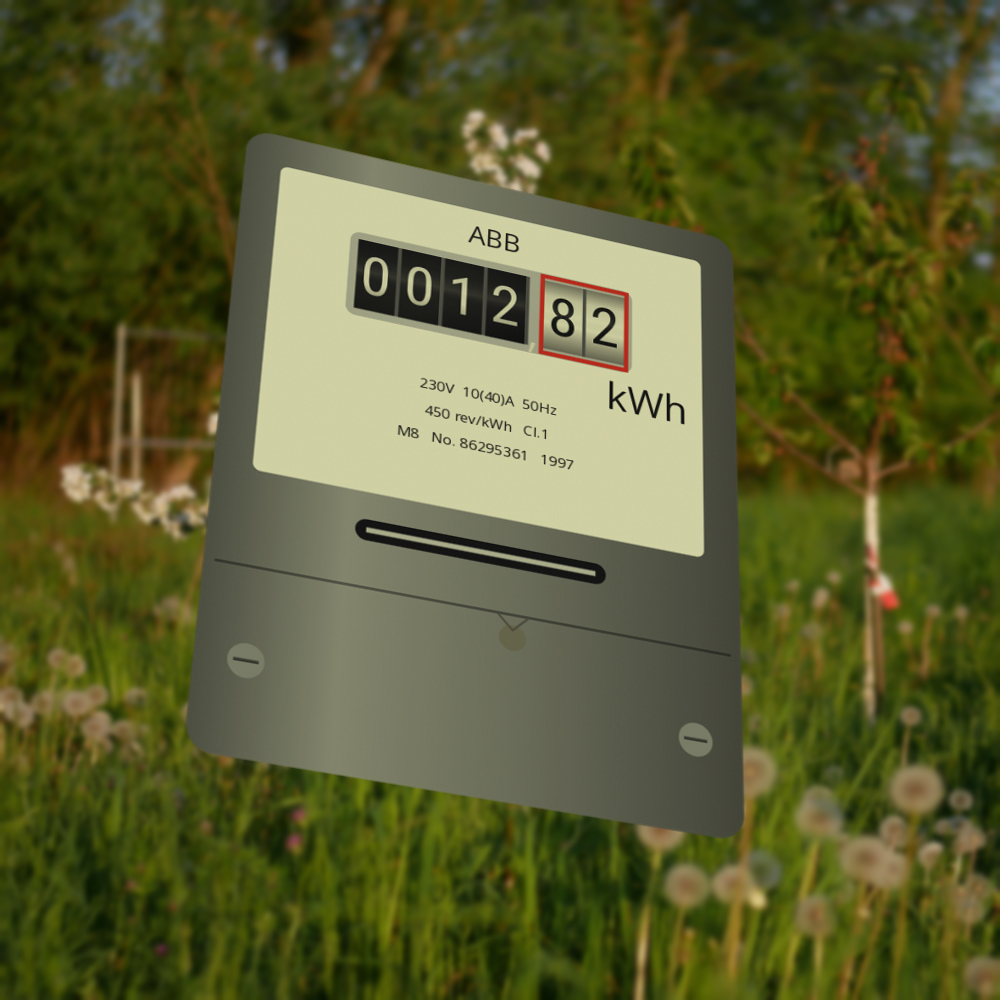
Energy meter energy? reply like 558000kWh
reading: 12.82kWh
